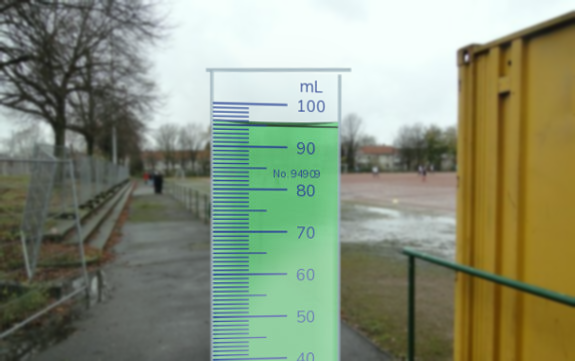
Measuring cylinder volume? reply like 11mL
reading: 95mL
